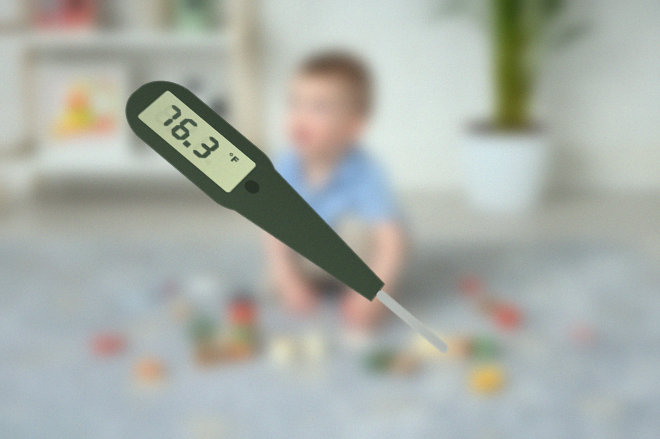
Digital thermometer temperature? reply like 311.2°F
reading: 76.3°F
